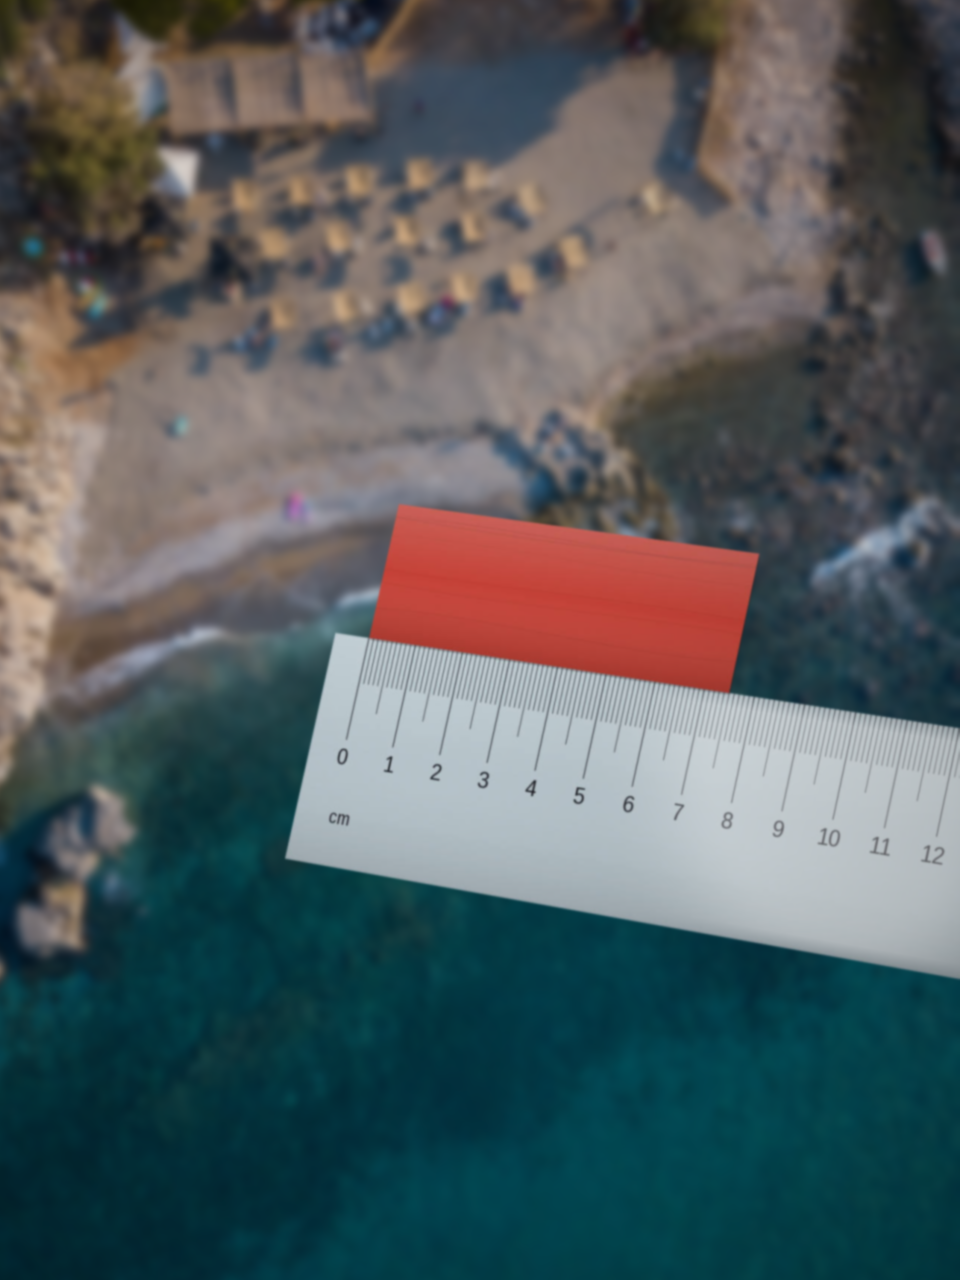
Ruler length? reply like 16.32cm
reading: 7.5cm
